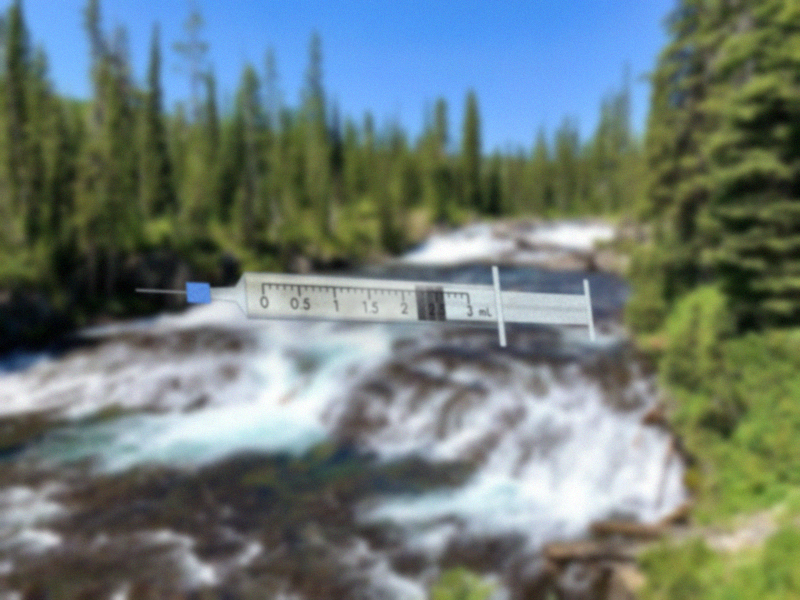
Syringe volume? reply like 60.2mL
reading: 2.2mL
